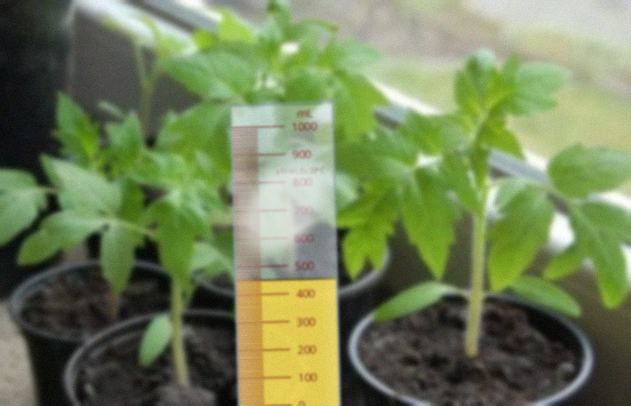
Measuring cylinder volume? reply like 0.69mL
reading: 450mL
